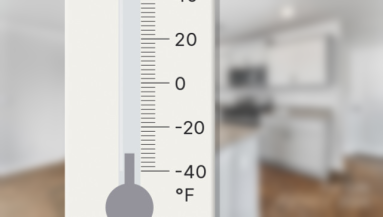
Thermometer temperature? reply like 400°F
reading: -32°F
